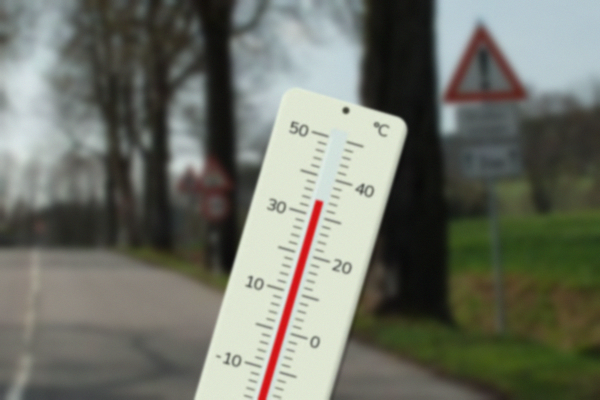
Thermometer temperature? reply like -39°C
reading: 34°C
